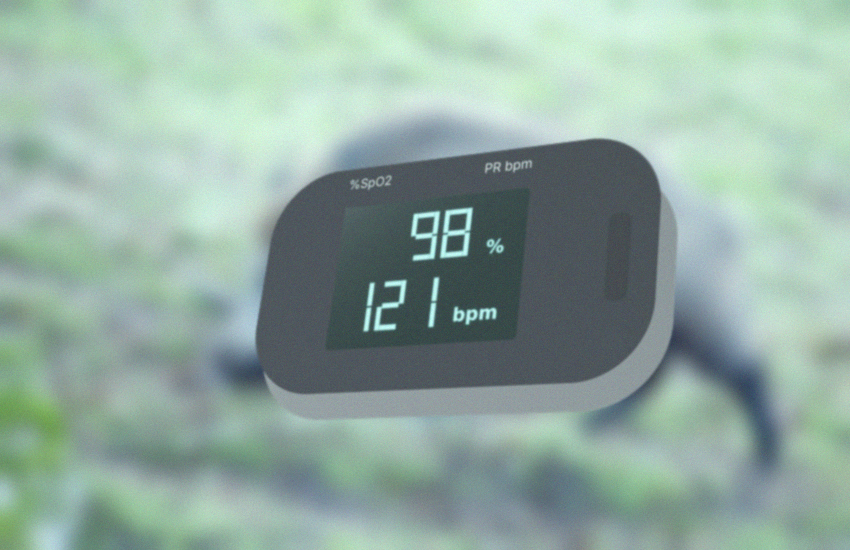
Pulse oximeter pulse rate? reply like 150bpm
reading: 121bpm
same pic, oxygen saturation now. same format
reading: 98%
